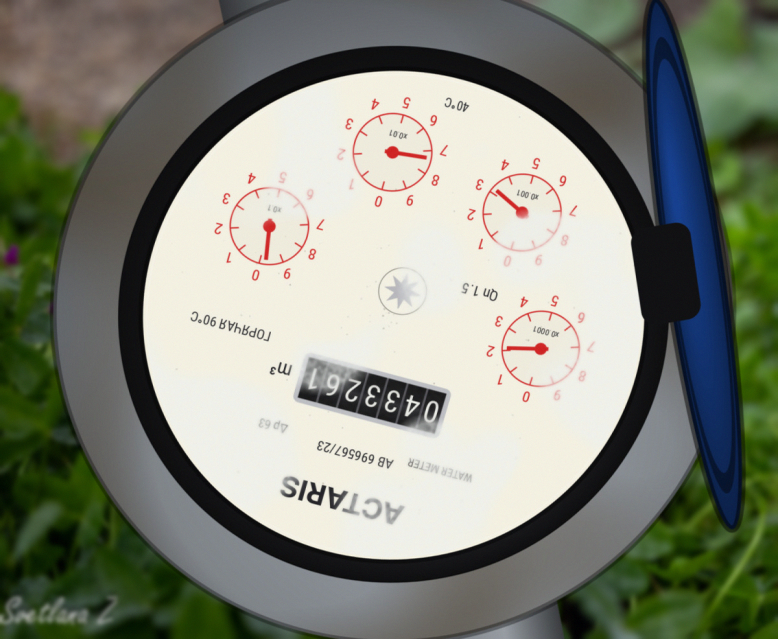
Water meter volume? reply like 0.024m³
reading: 433260.9732m³
